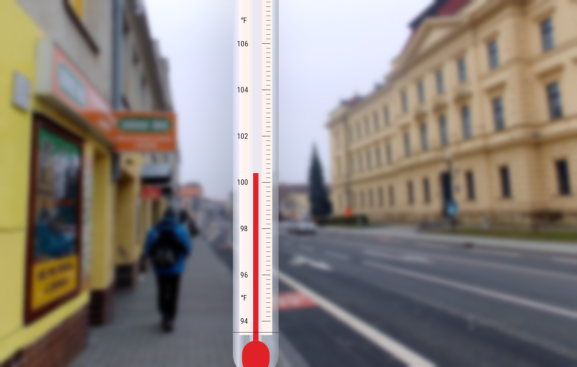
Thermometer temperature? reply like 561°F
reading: 100.4°F
